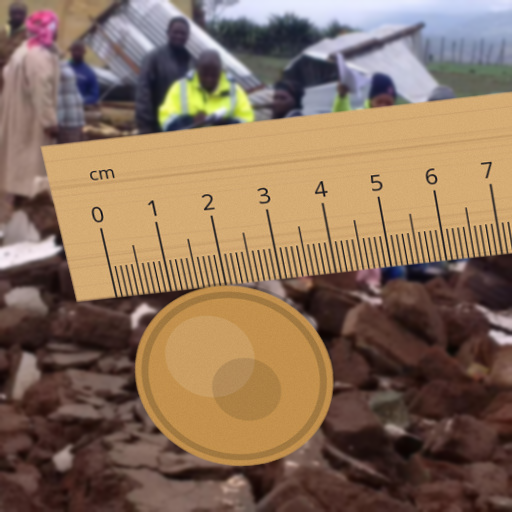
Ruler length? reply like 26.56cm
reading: 3.6cm
